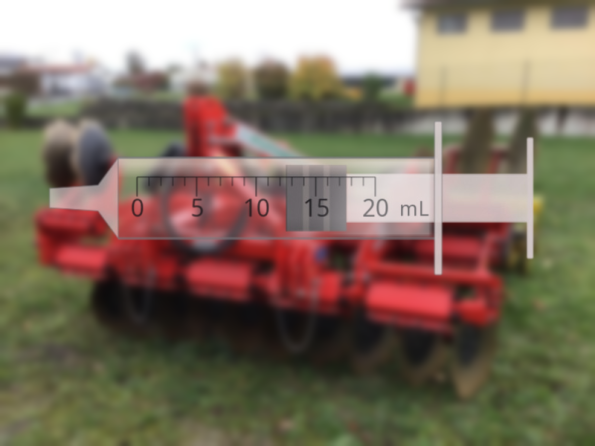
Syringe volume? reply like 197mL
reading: 12.5mL
